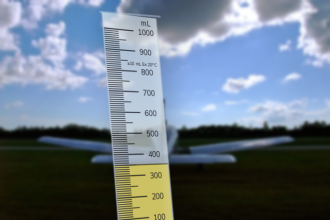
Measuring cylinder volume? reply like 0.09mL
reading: 350mL
